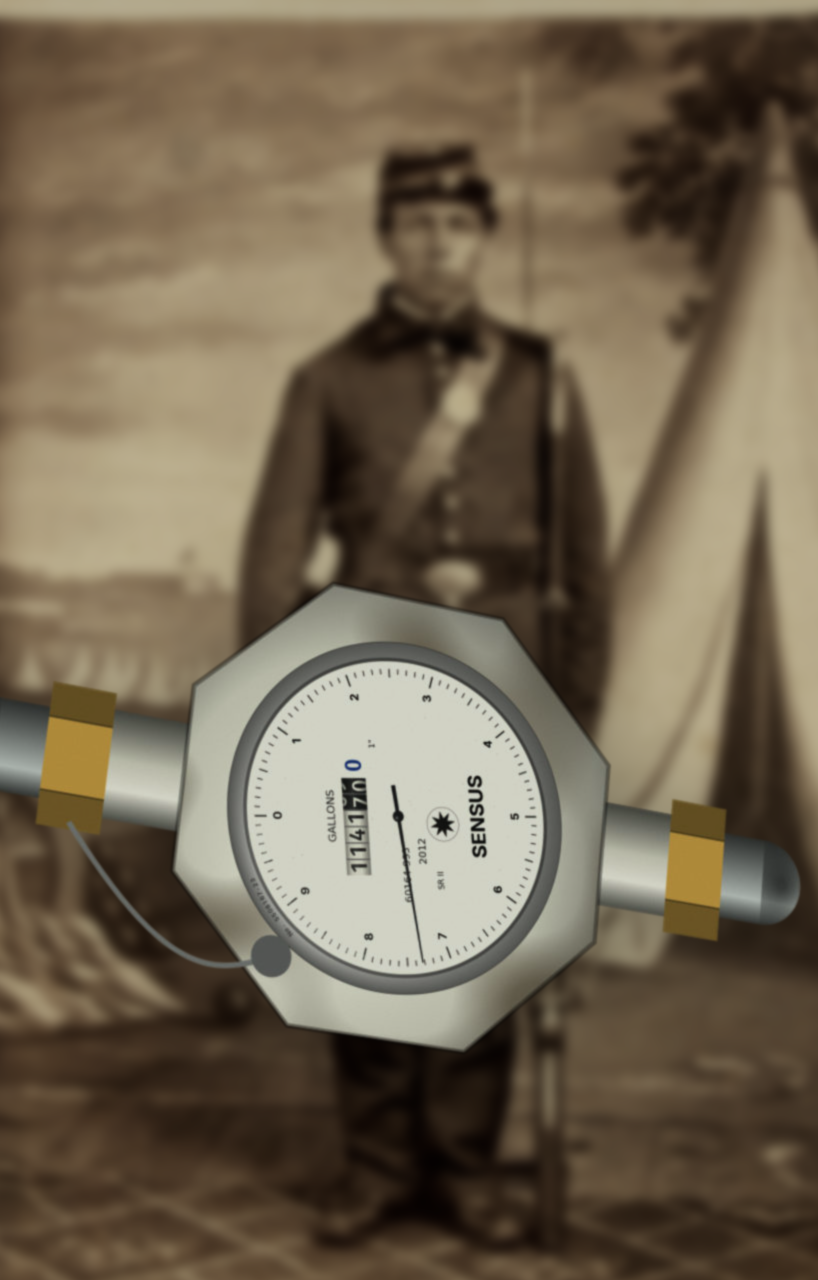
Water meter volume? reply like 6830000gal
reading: 1141697.3gal
